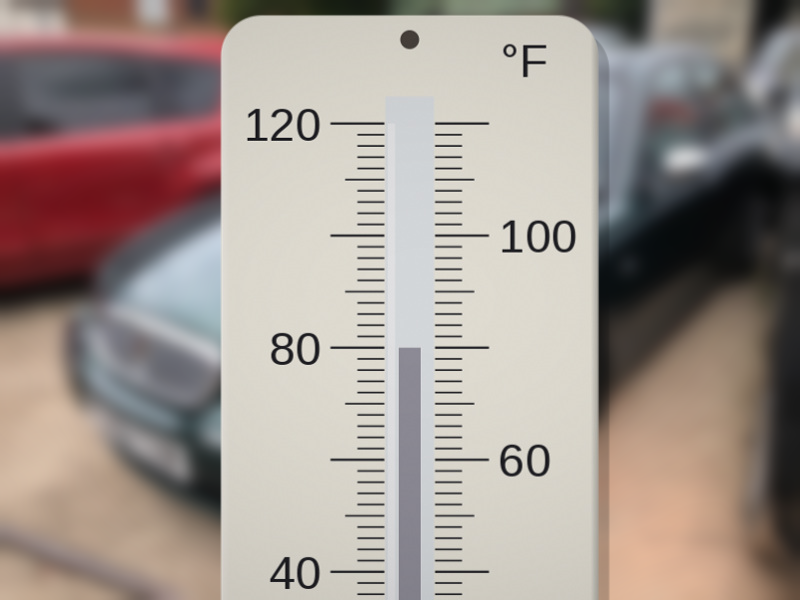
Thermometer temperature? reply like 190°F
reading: 80°F
